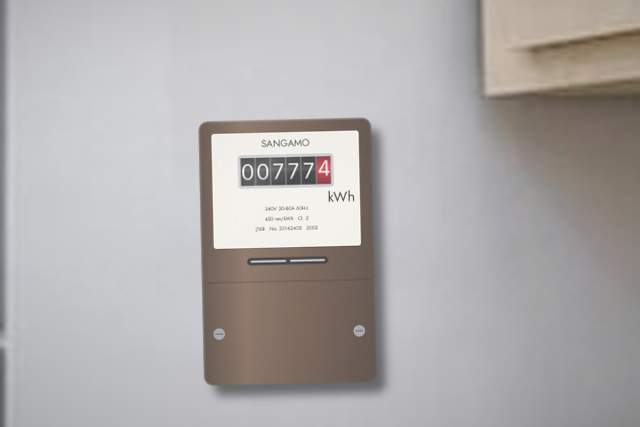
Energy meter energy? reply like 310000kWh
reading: 777.4kWh
